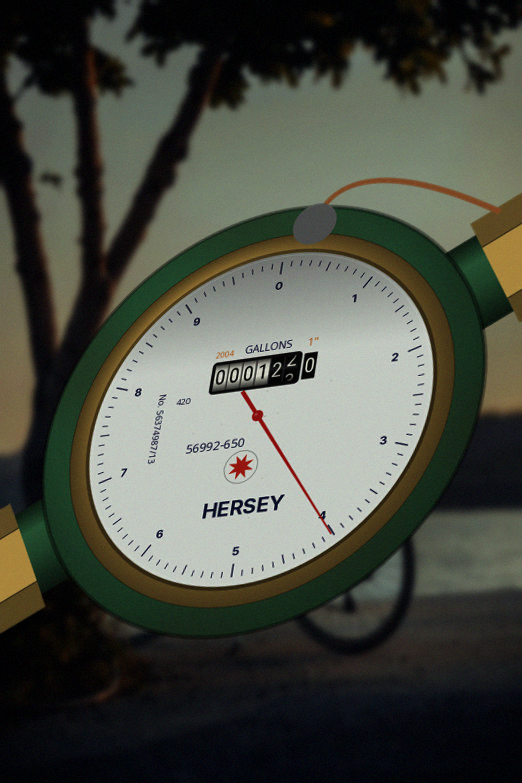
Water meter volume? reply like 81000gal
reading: 1224.0gal
